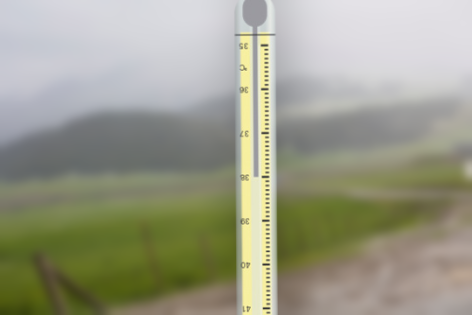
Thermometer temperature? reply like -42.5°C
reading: 38°C
